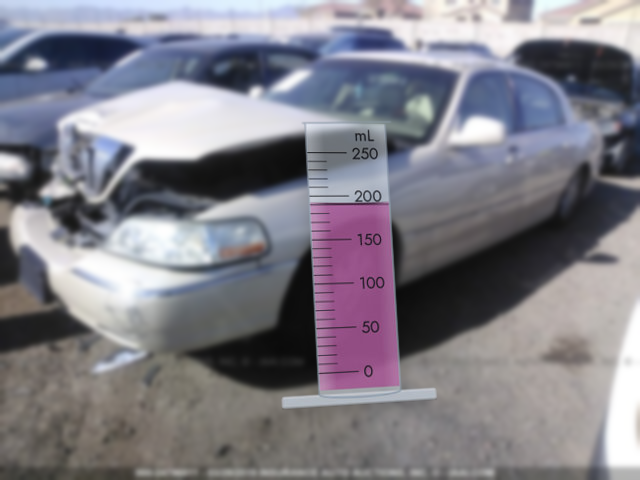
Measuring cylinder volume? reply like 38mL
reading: 190mL
